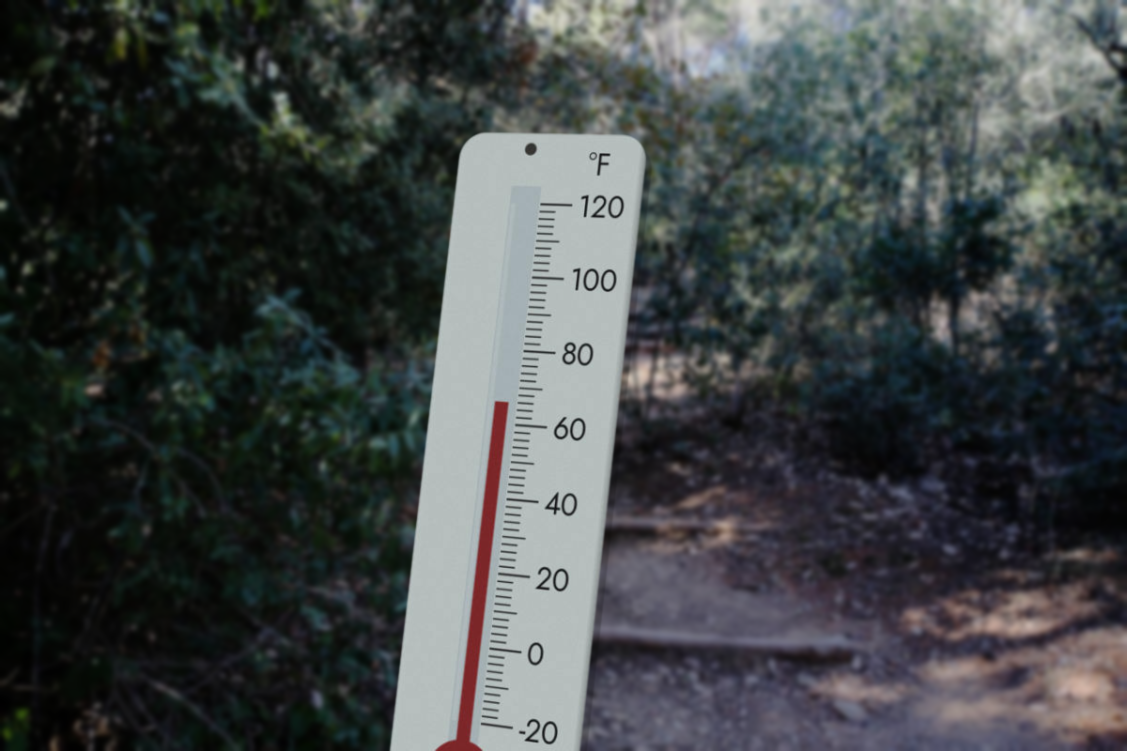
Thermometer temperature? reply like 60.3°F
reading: 66°F
